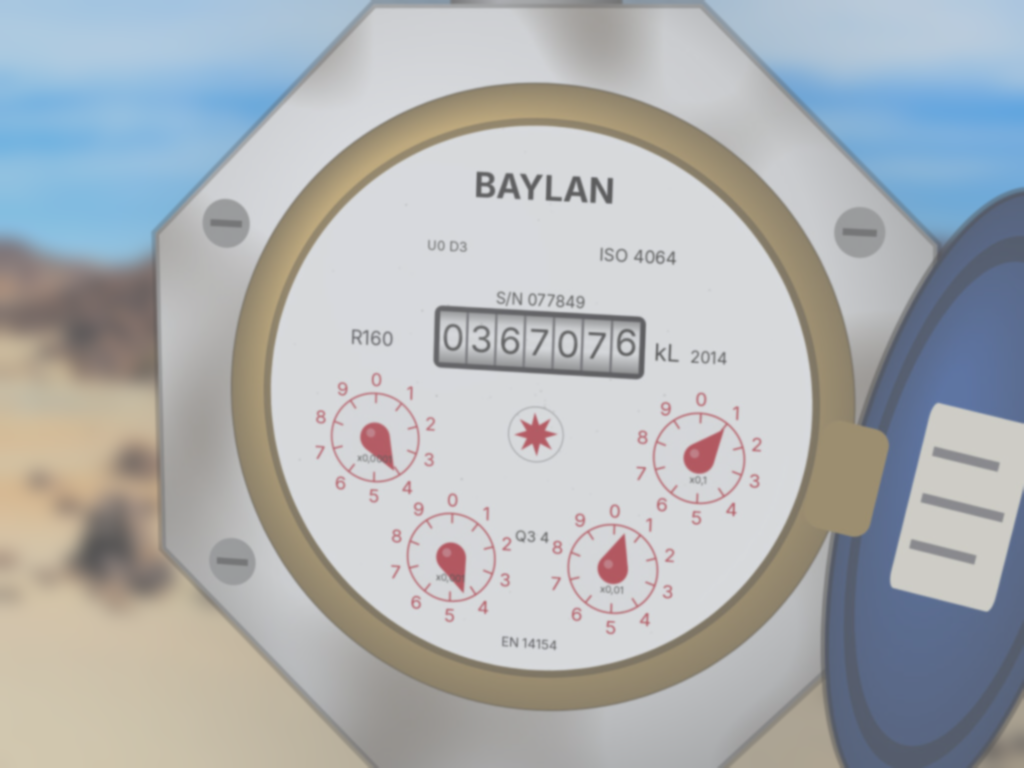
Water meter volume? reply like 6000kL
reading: 367076.1044kL
